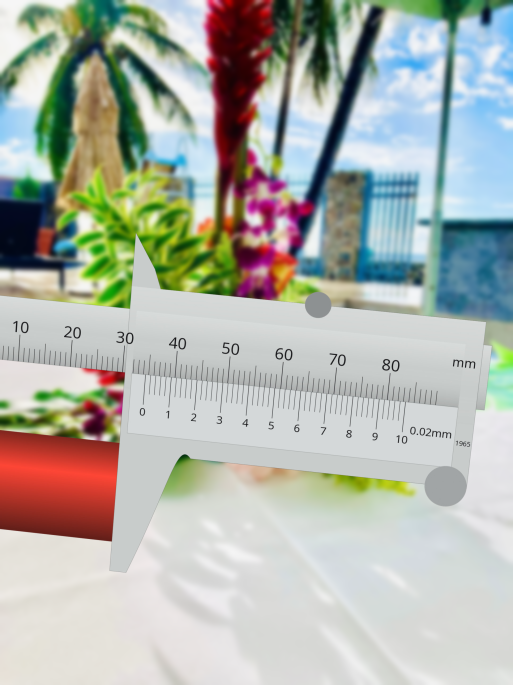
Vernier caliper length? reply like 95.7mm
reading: 34.4mm
